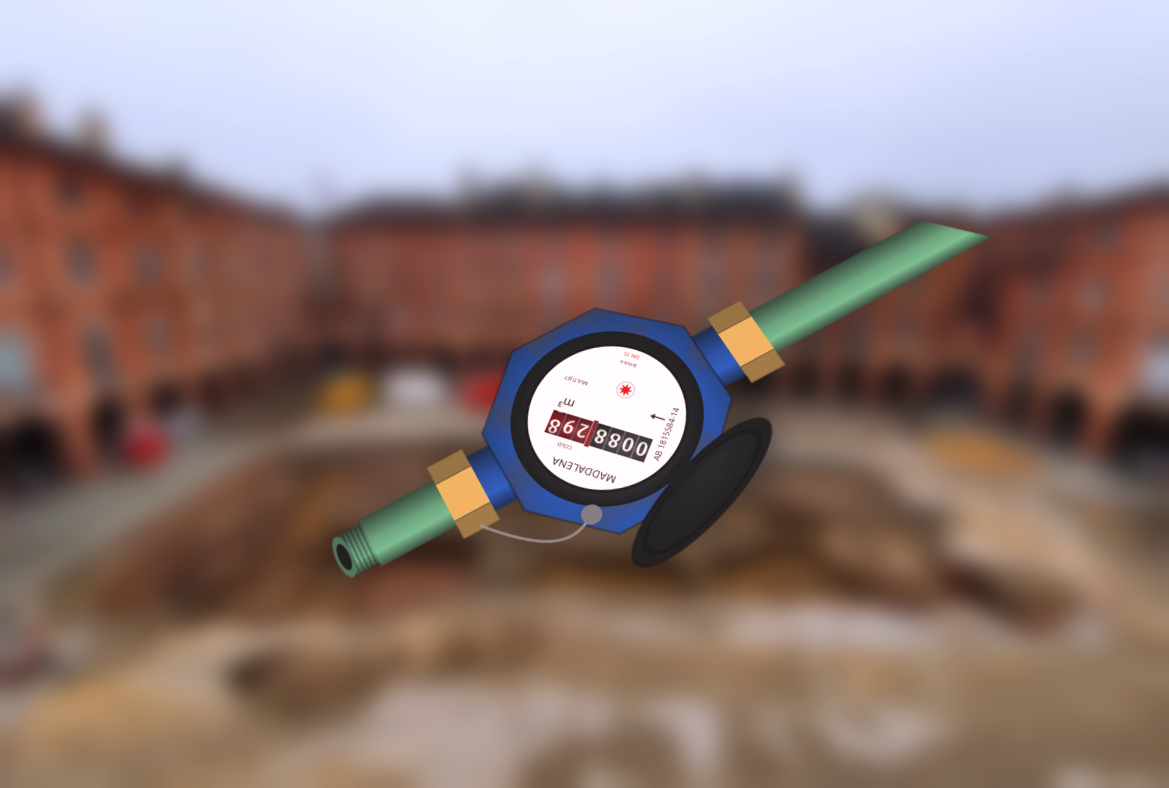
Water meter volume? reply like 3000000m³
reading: 88.298m³
